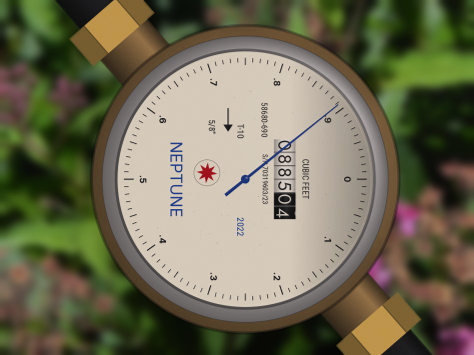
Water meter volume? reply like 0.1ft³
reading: 88503.89ft³
